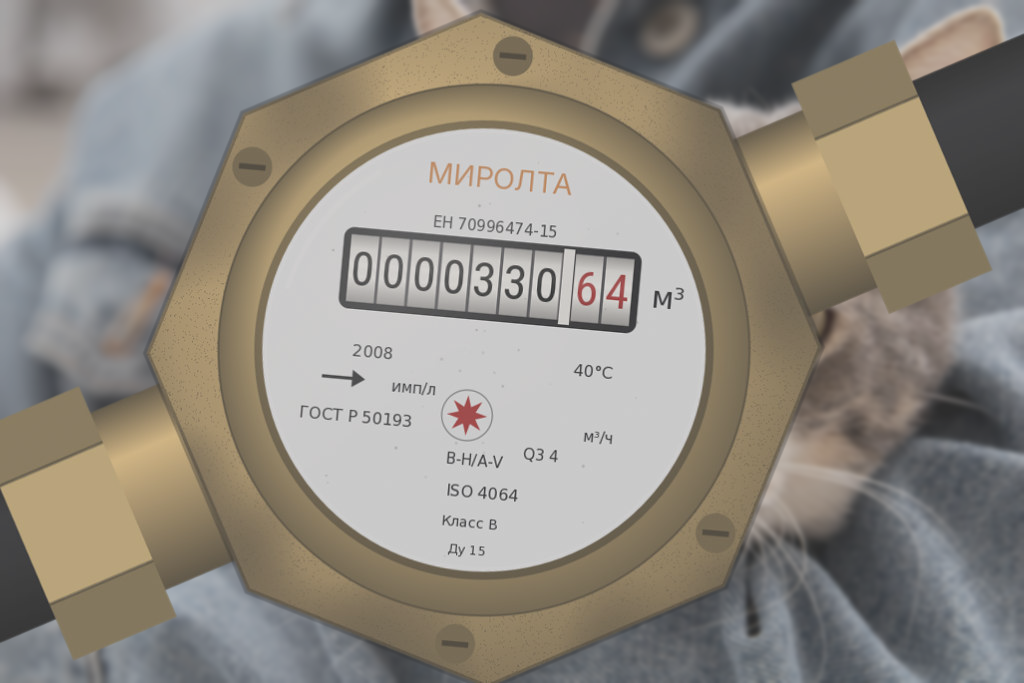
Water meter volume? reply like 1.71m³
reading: 330.64m³
